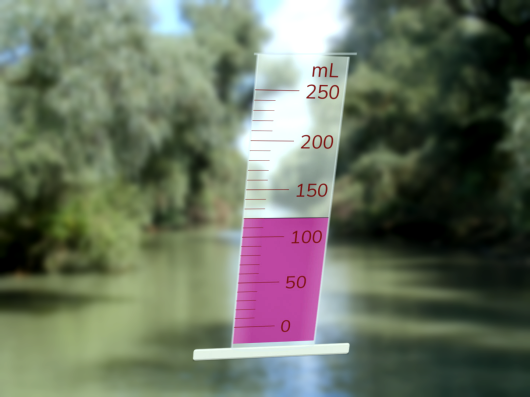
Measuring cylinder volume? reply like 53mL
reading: 120mL
